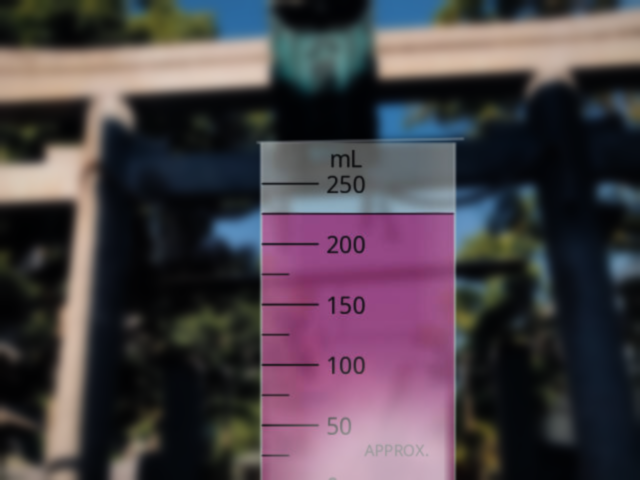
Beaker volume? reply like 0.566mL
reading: 225mL
